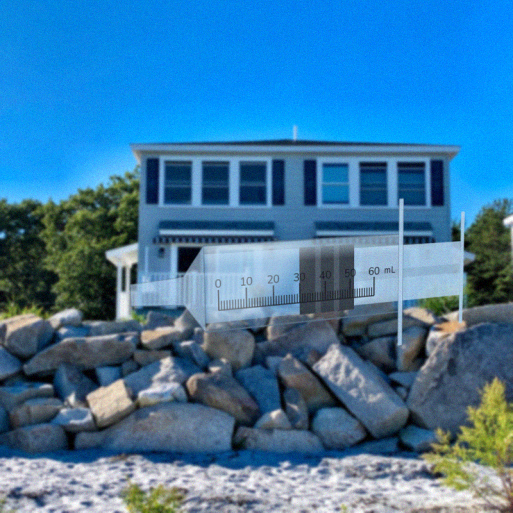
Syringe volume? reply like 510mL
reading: 30mL
